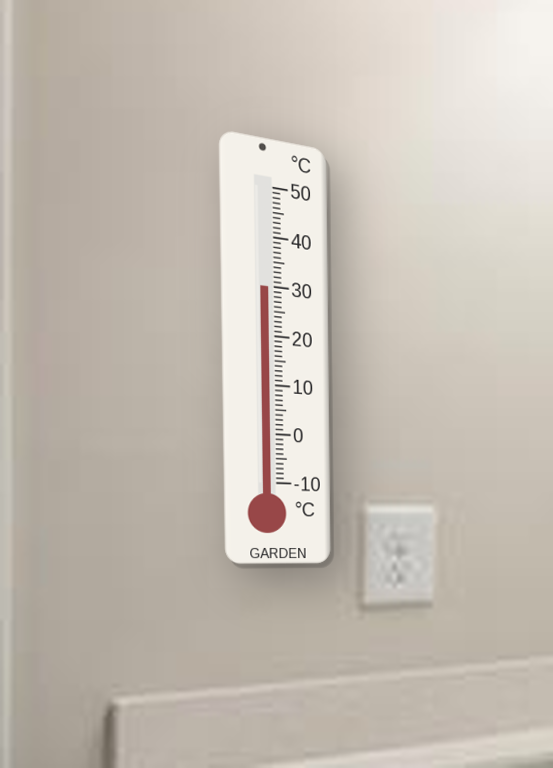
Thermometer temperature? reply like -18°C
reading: 30°C
